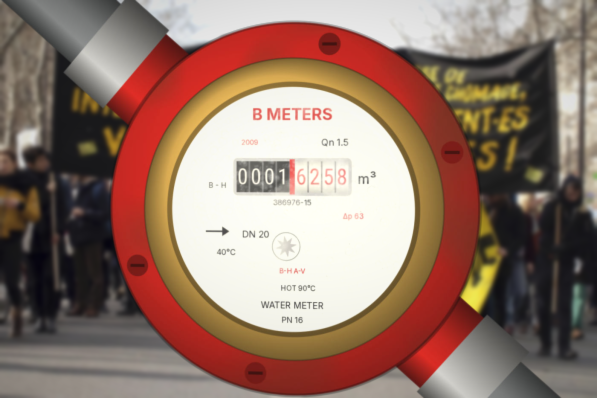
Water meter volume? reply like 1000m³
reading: 1.6258m³
